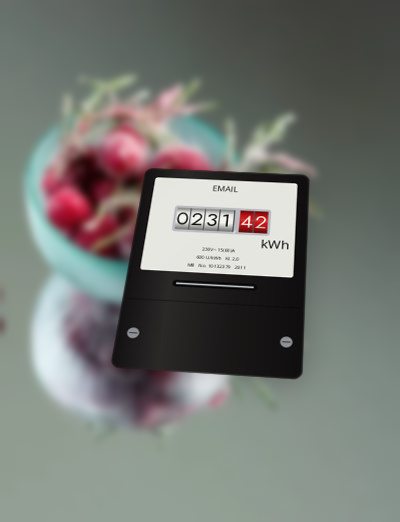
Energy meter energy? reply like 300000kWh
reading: 231.42kWh
